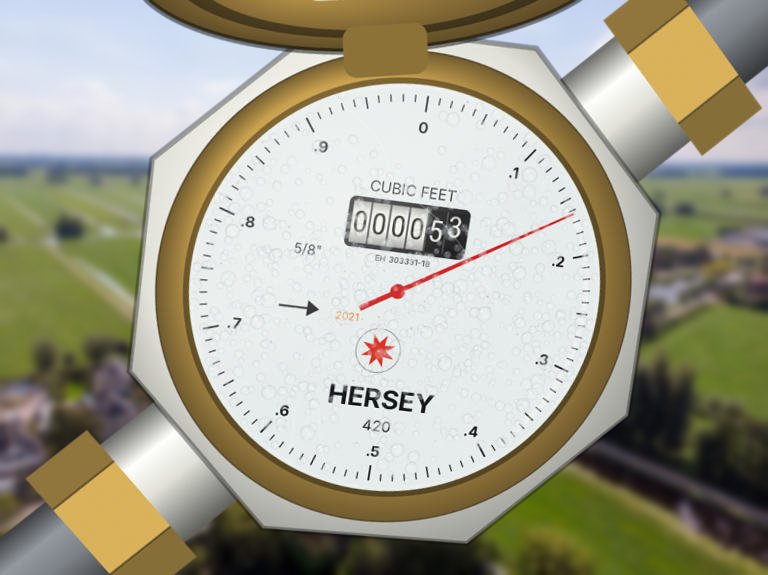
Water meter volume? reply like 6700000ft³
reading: 53.16ft³
